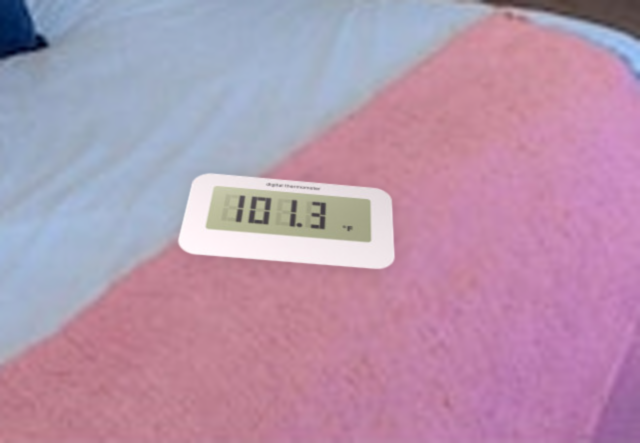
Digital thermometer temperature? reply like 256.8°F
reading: 101.3°F
